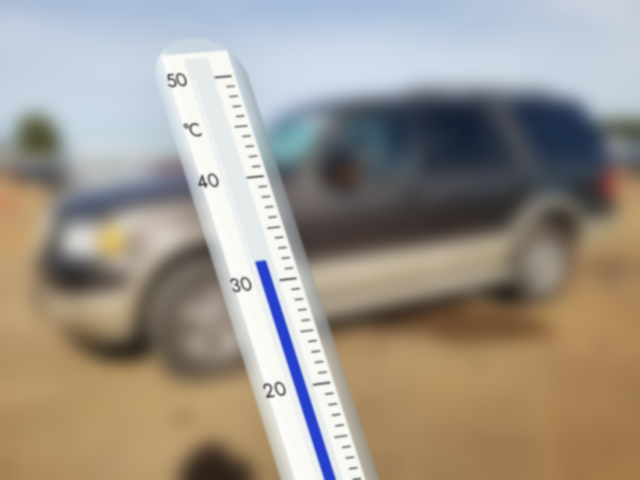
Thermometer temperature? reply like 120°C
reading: 32°C
